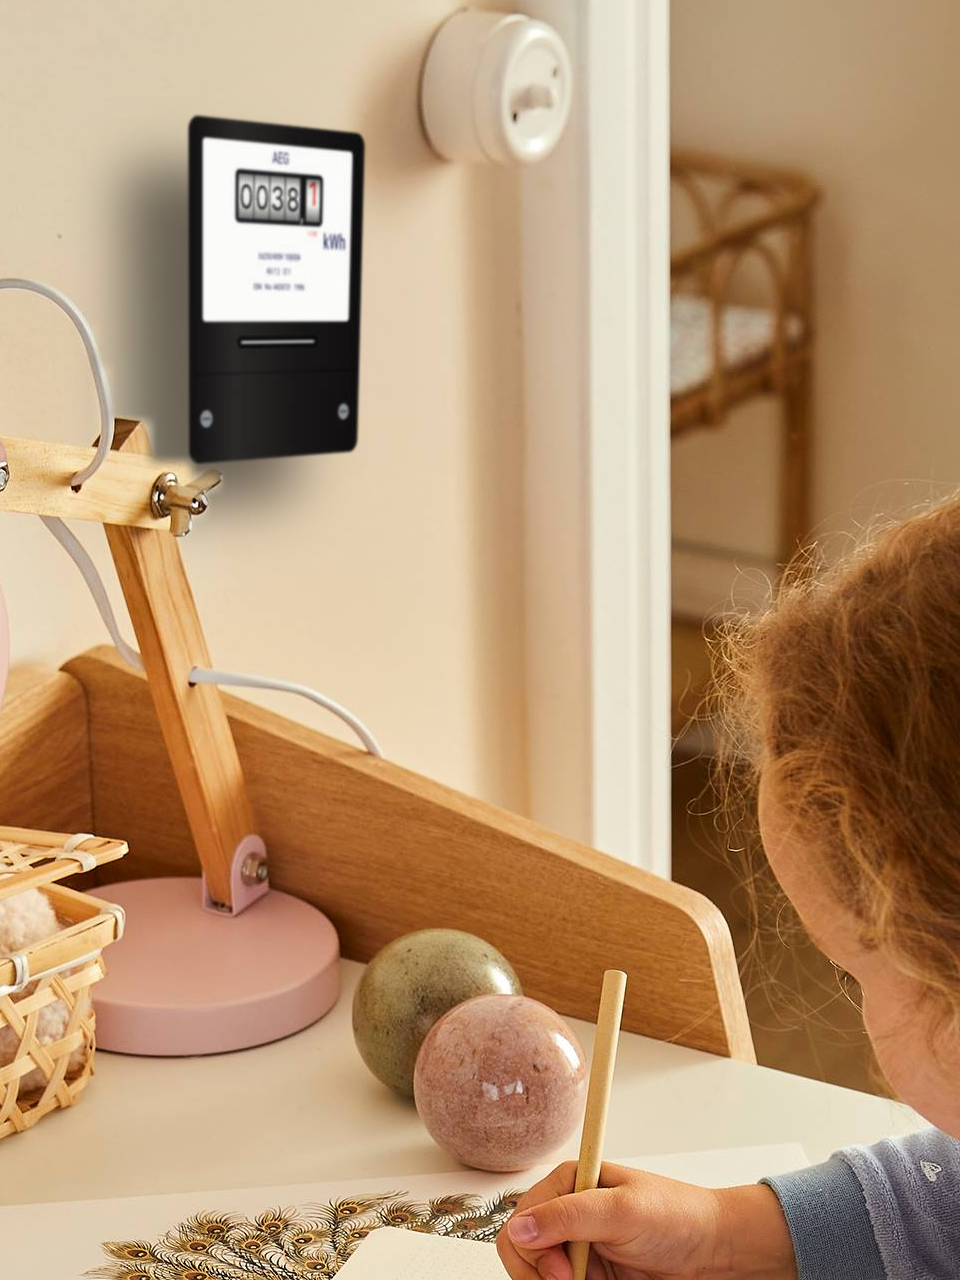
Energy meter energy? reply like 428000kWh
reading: 38.1kWh
